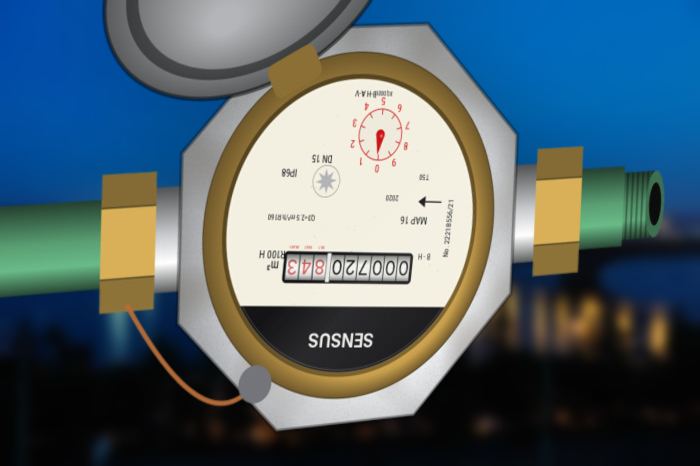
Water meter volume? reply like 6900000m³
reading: 720.8430m³
